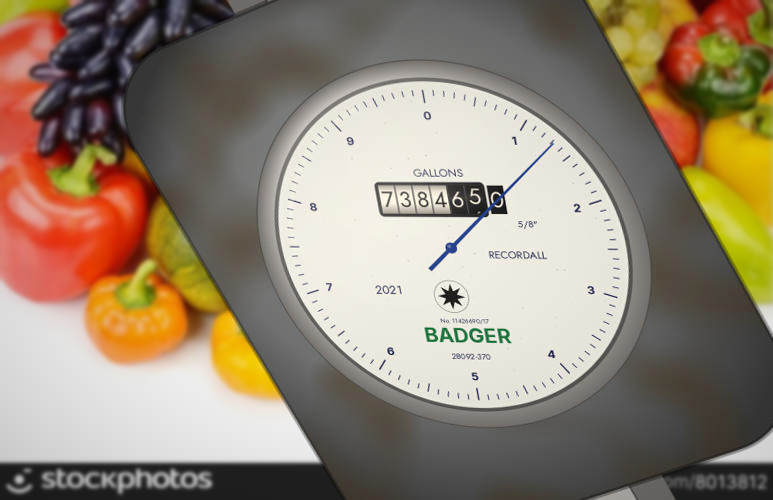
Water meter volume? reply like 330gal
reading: 7384651.3gal
